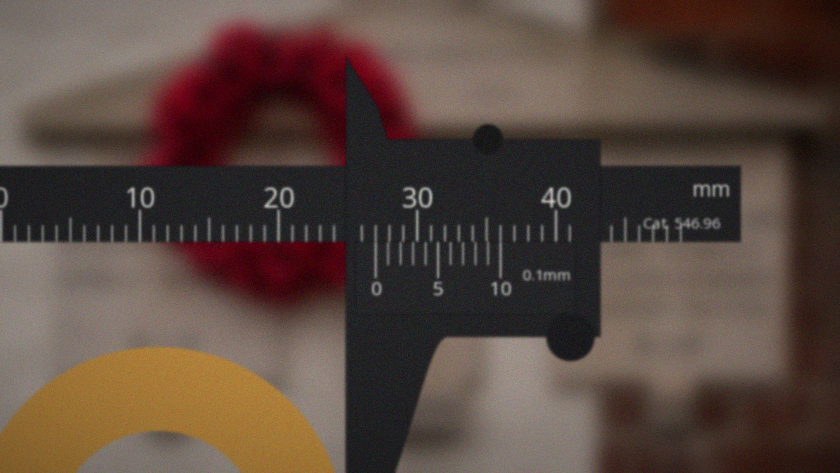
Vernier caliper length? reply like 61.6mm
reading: 27.0mm
